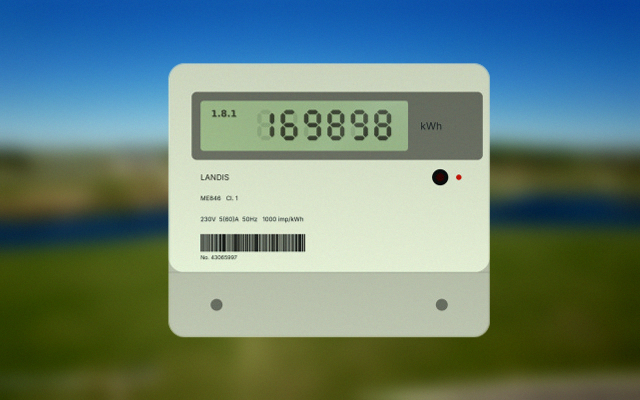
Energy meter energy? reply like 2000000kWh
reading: 169898kWh
